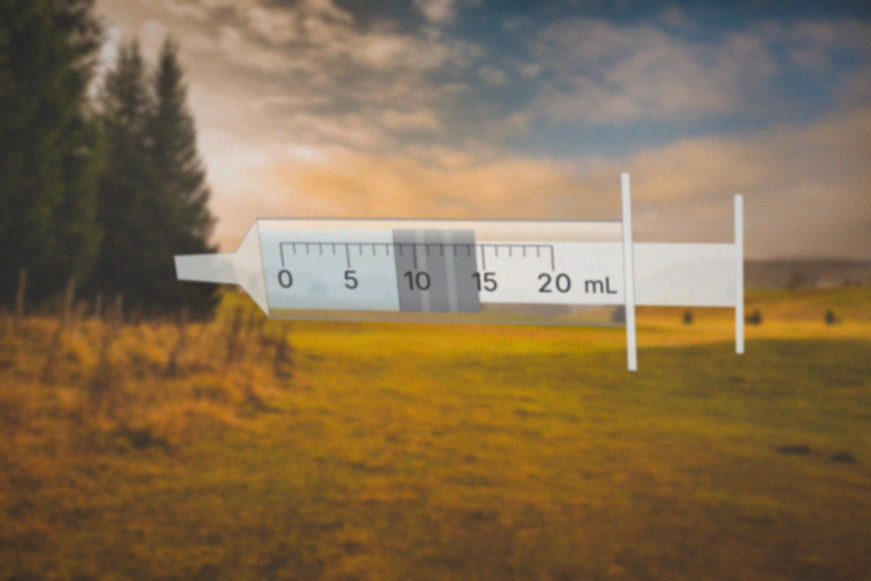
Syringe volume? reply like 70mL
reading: 8.5mL
